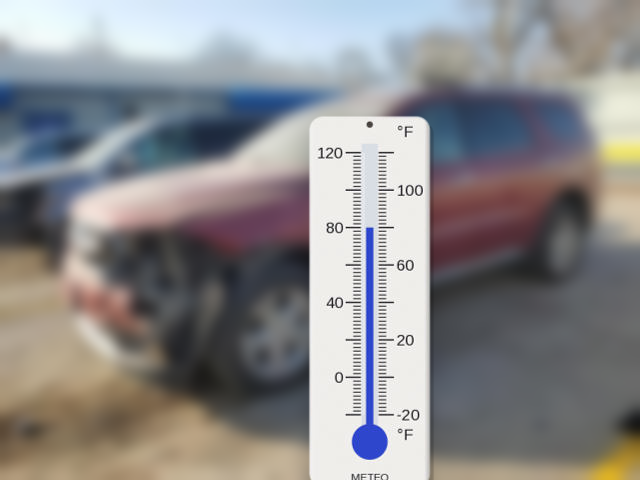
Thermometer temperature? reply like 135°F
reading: 80°F
